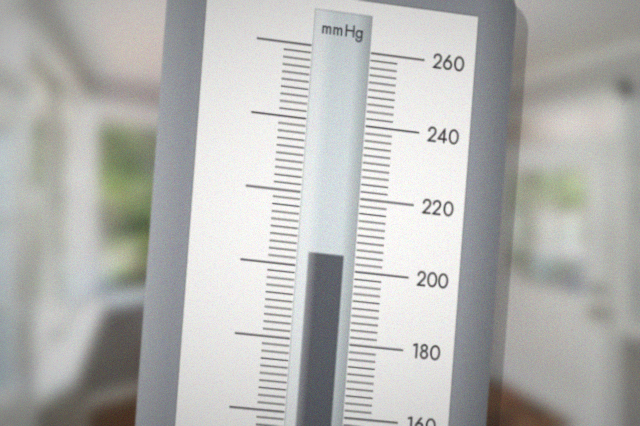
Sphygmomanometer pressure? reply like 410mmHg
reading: 204mmHg
